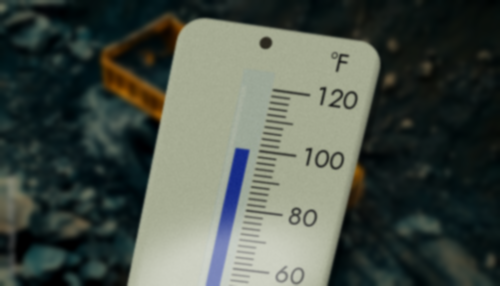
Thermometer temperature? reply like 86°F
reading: 100°F
